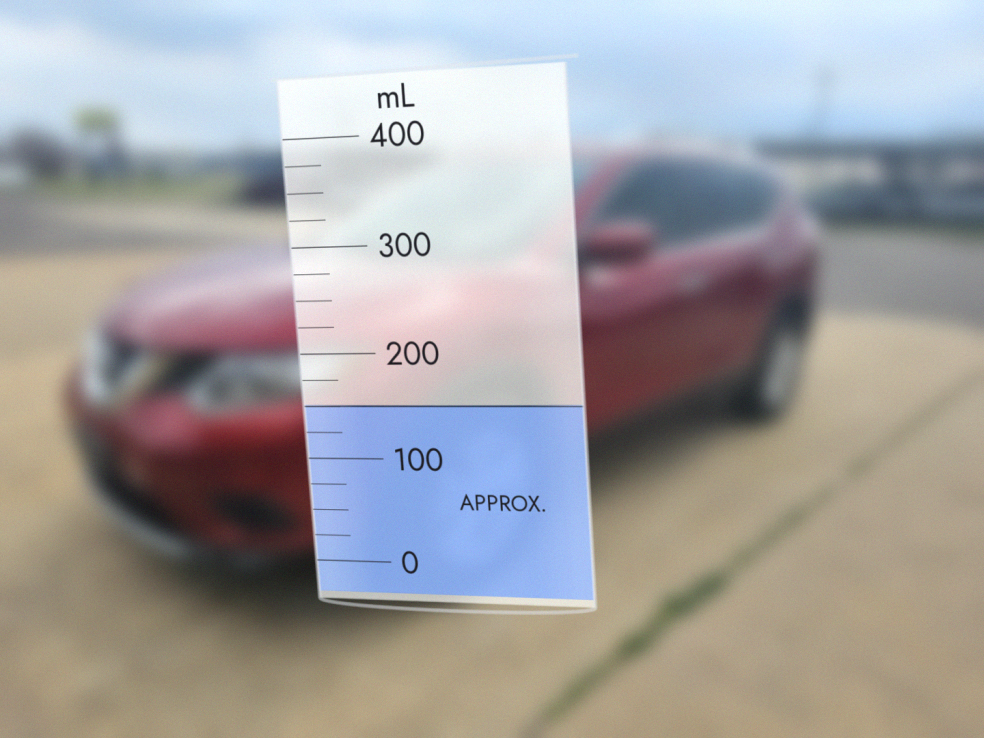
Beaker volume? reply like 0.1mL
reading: 150mL
